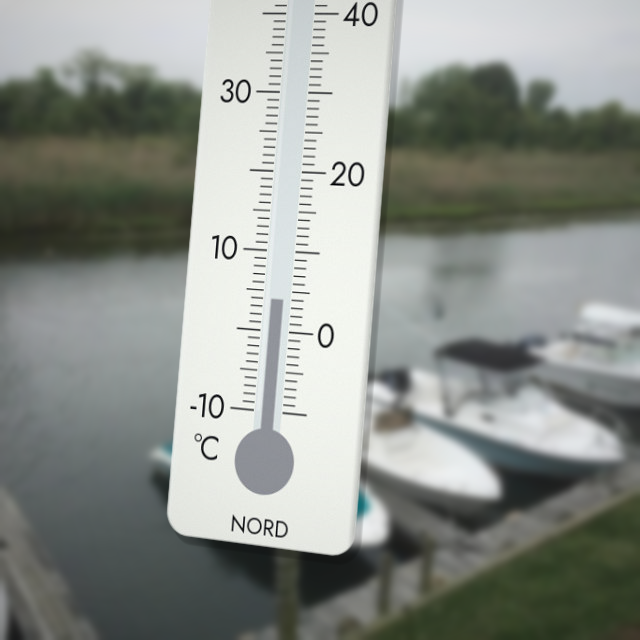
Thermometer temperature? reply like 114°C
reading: 4°C
